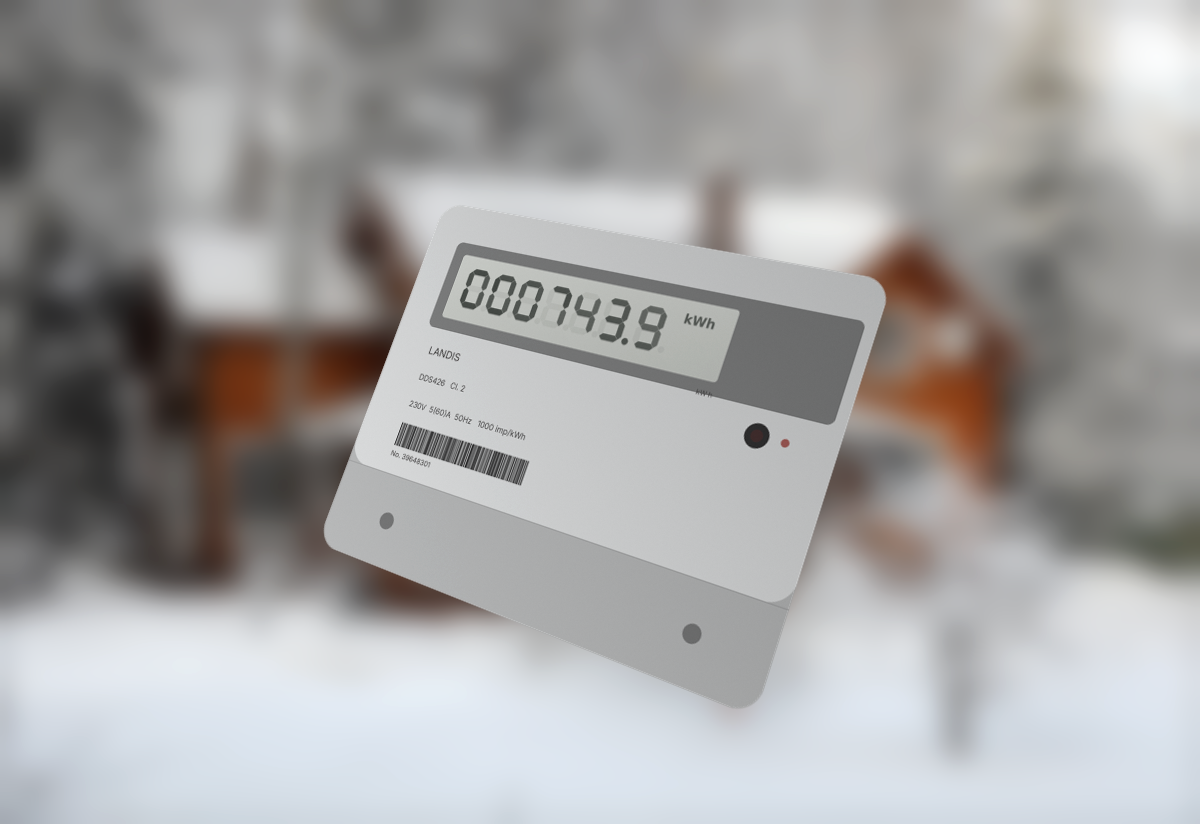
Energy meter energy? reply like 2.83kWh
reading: 743.9kWh
